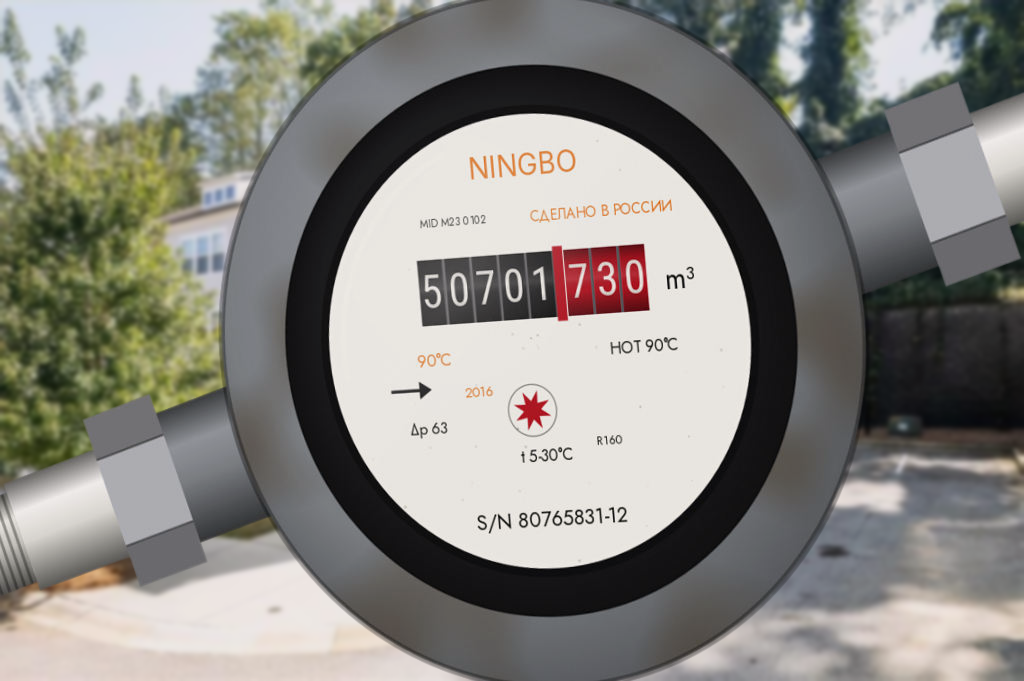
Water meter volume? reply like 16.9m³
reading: 50701.730m³
